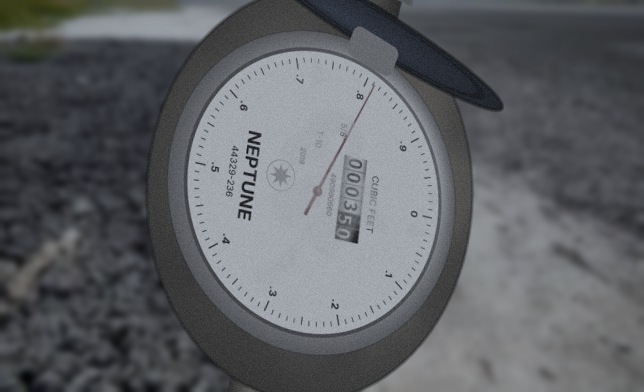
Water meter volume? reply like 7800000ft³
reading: 349.81ft³
